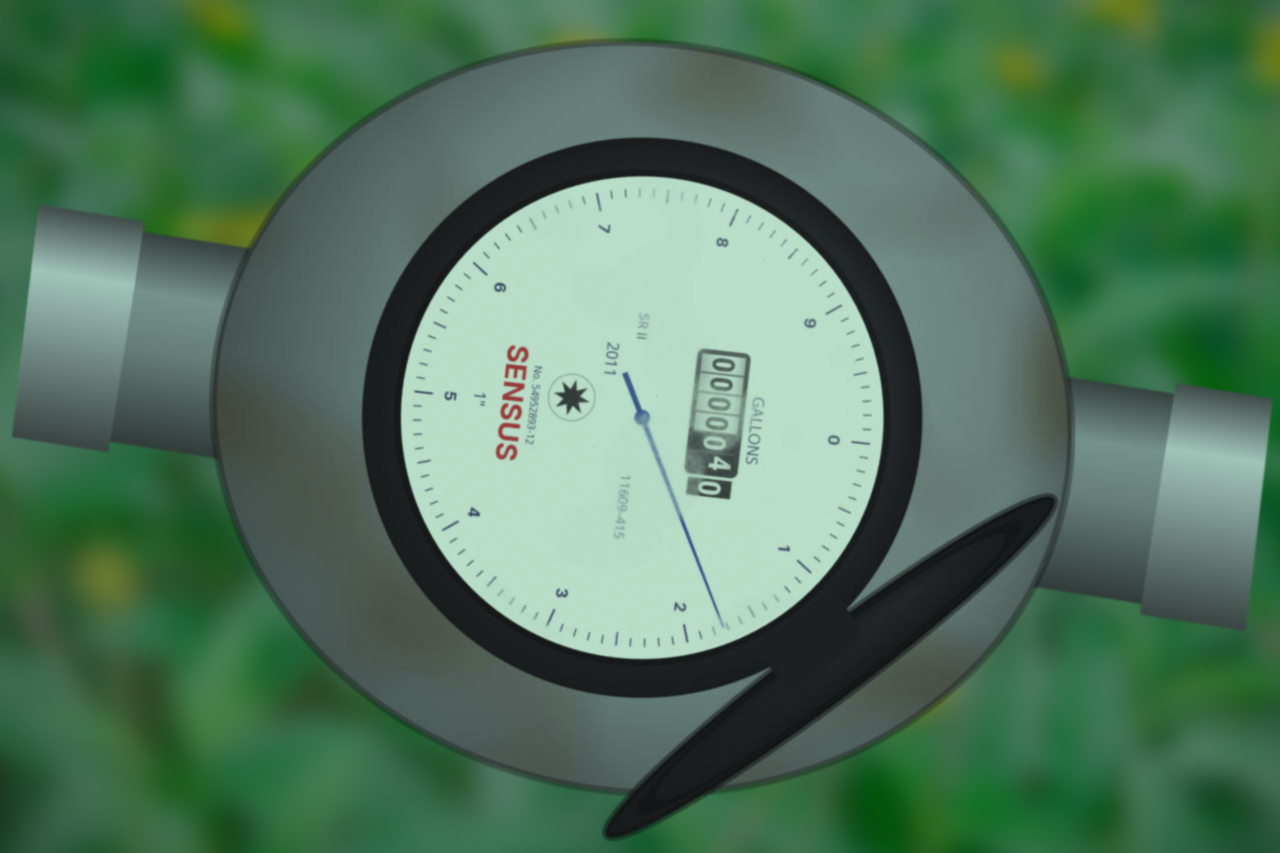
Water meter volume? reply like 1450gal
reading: 41.7gal
